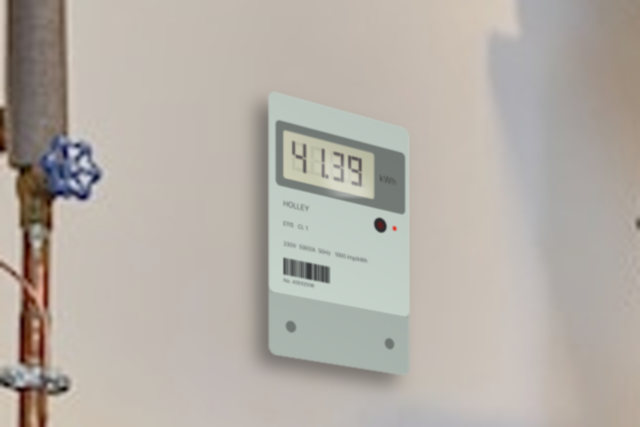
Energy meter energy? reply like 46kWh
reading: 41.39kWh
